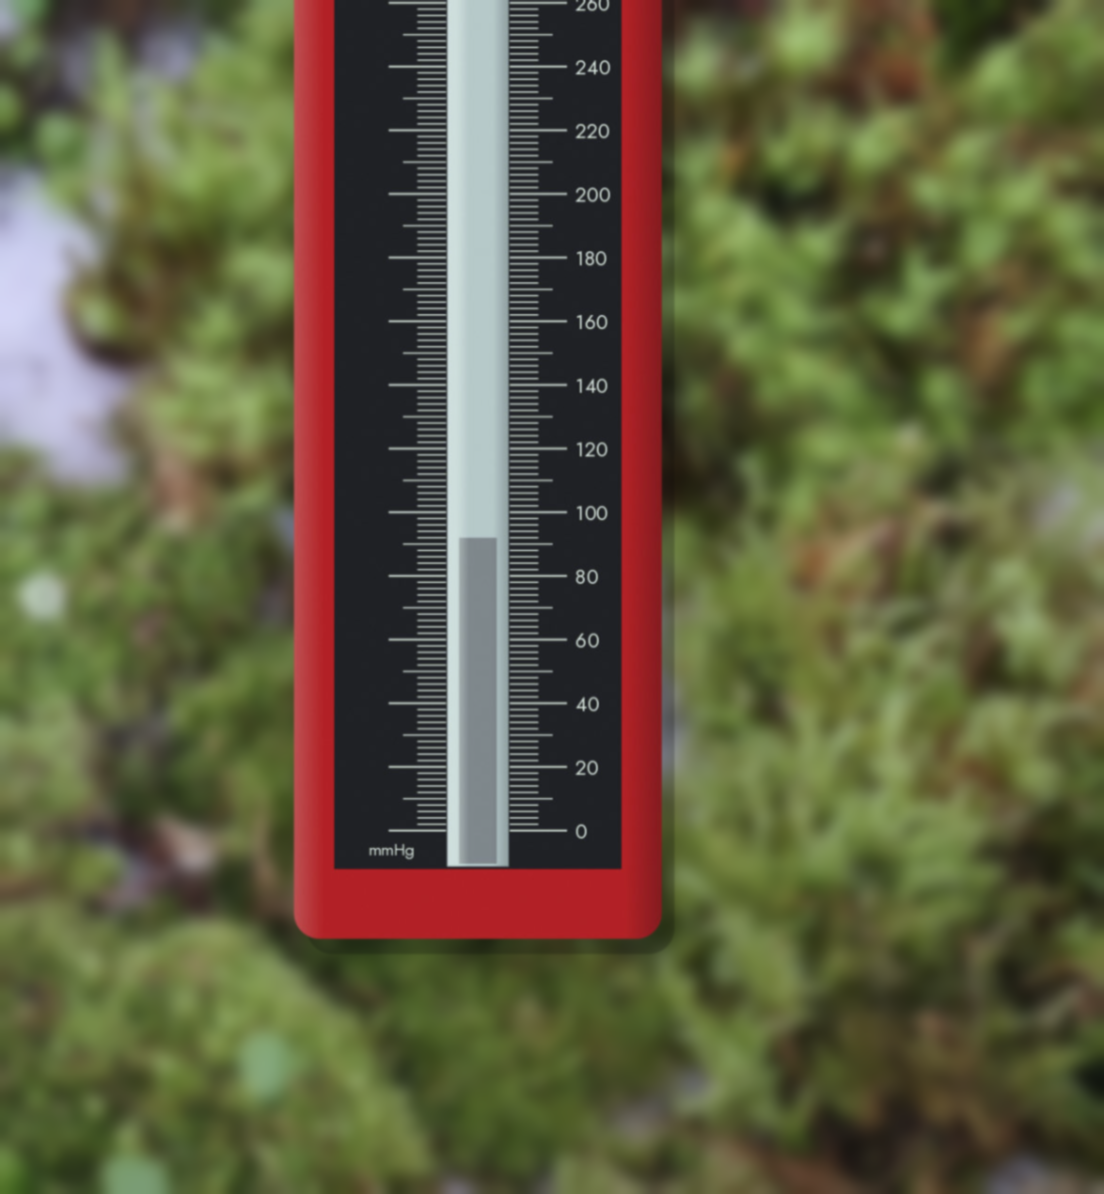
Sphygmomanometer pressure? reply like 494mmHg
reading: 92mmHg
